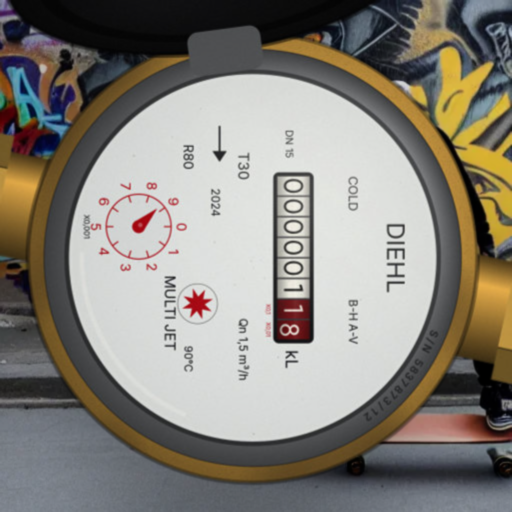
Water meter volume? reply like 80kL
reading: 1.178kL
